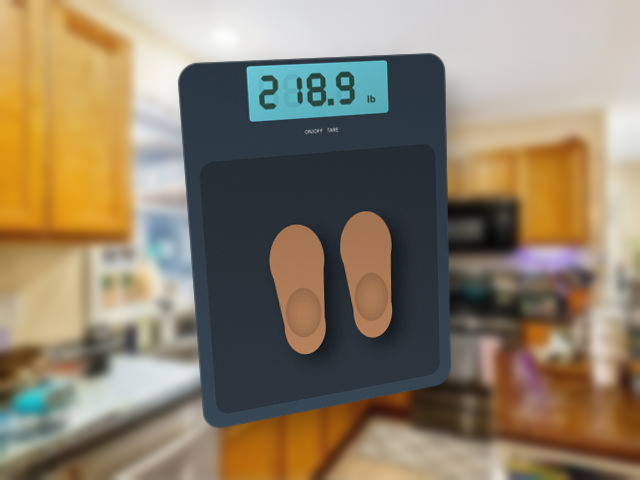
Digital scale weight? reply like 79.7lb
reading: 218.9lb
